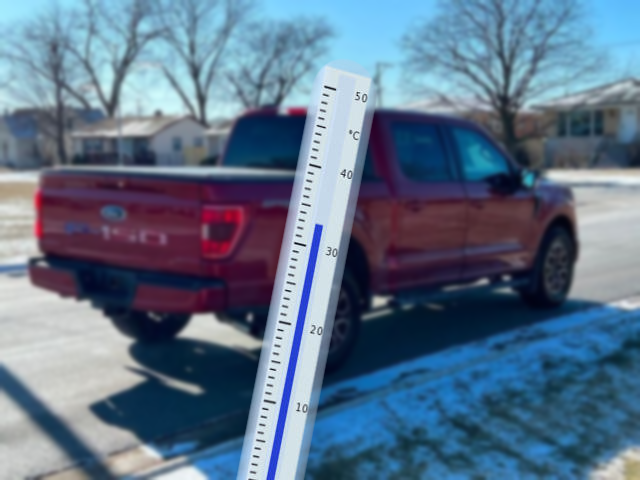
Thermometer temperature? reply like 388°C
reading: 33°C
